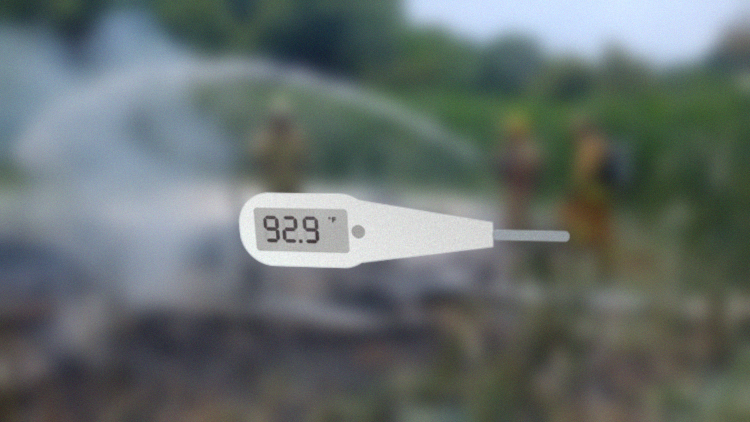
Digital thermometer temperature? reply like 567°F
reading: 92.9°F
